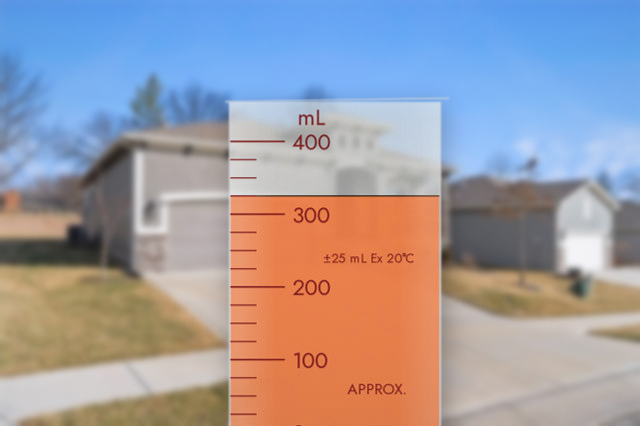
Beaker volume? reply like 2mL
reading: 325mL
